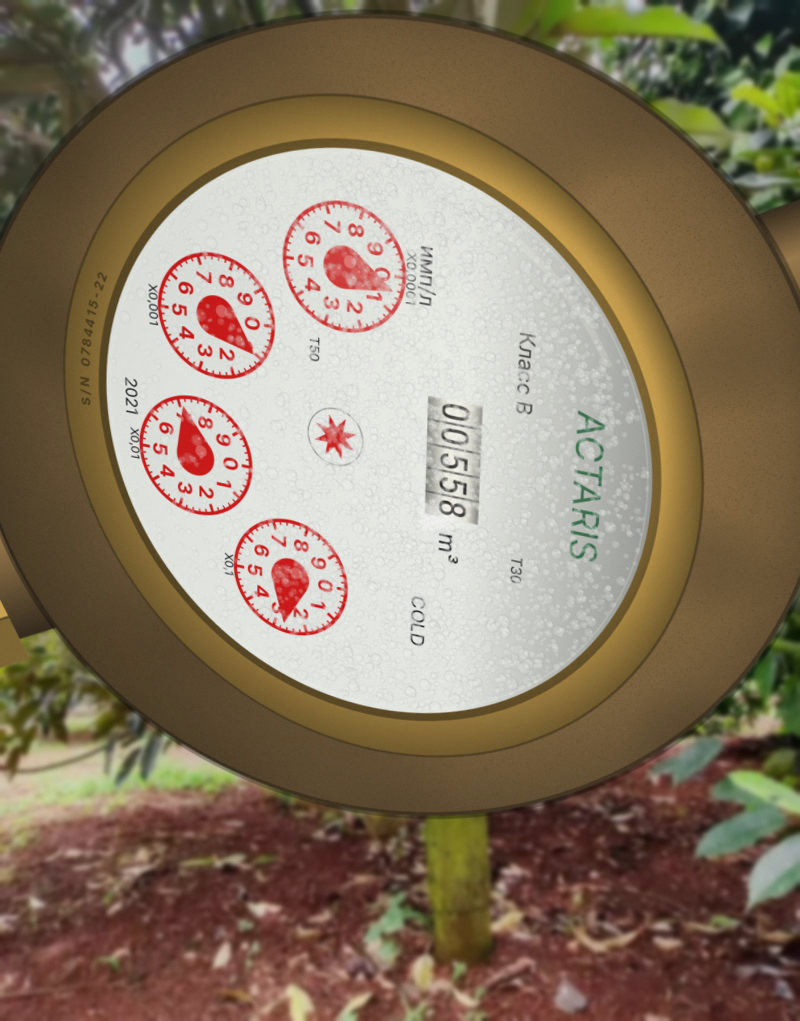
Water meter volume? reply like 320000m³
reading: 558.2710m³
